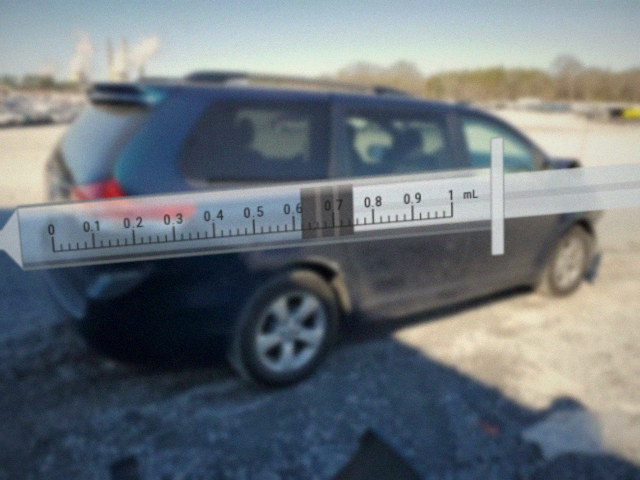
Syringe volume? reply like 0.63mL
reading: 0.62mL
